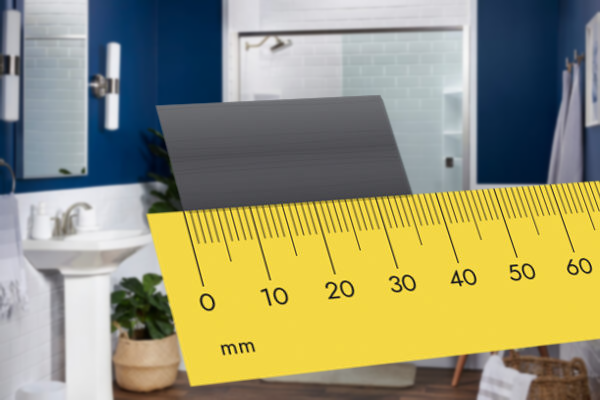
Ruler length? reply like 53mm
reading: 36mm
